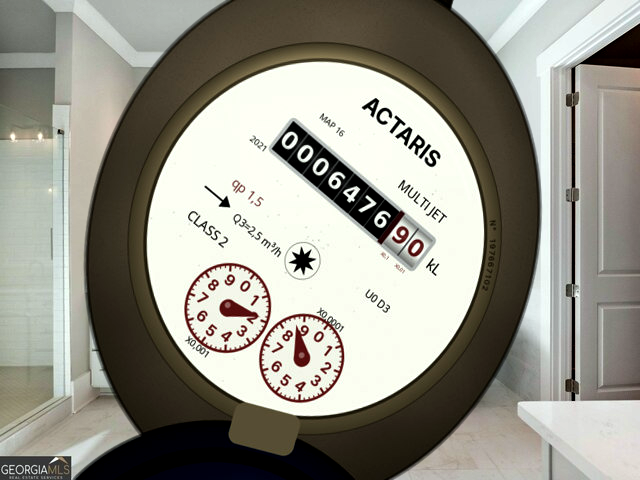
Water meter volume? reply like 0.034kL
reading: 6476.9018kL
